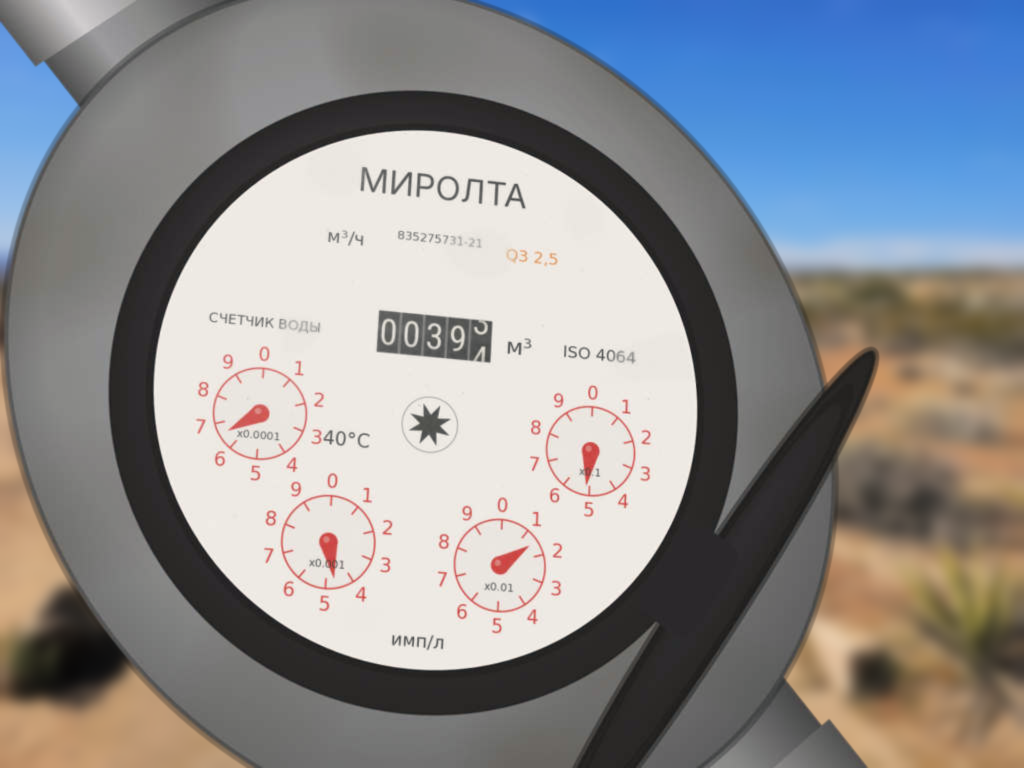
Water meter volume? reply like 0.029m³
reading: 393.5146m³
